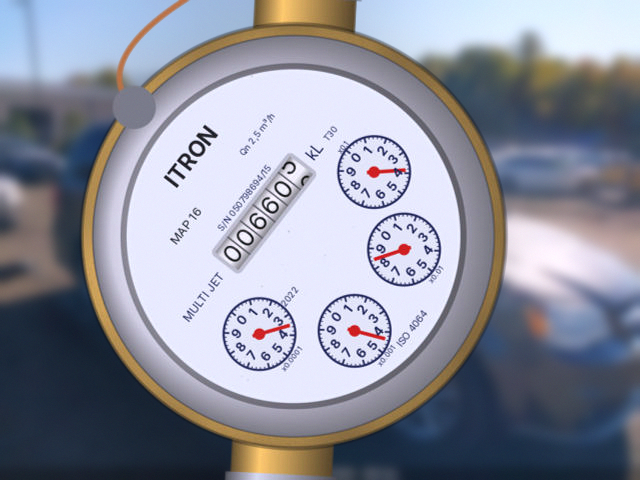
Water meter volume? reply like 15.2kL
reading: 6605.3843kL
